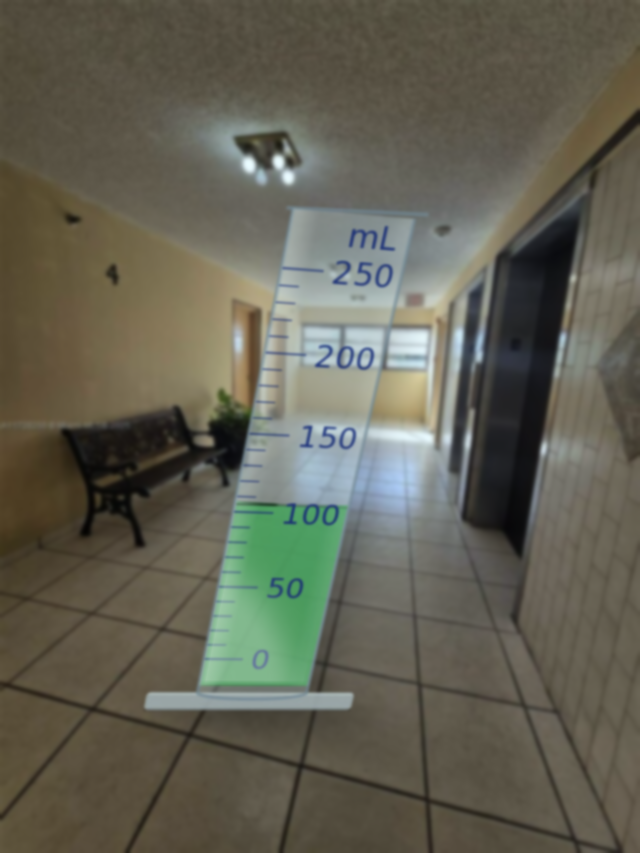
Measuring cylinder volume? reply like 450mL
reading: 105mL
